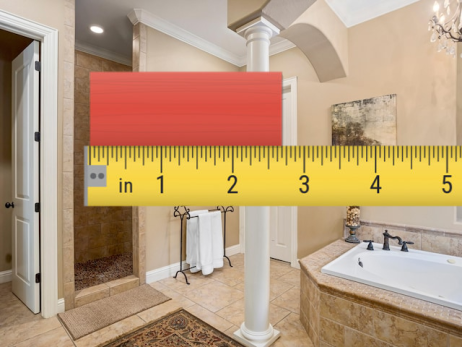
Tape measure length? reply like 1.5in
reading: 2.6875in
